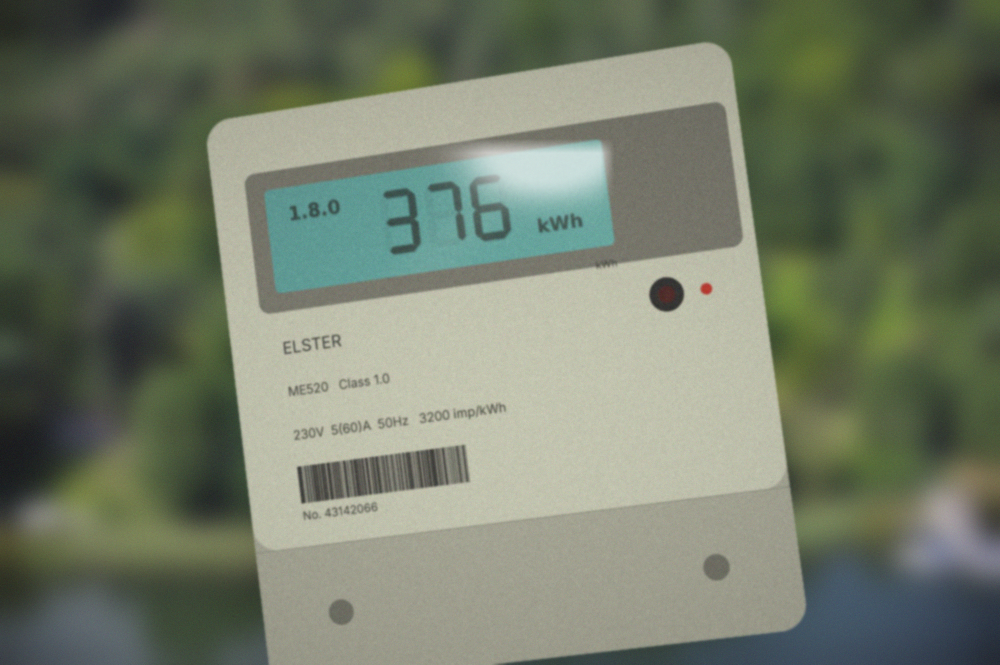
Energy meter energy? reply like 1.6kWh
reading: 376kWh
